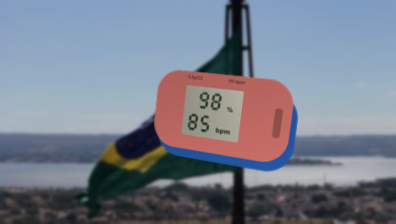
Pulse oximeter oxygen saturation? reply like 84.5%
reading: 98%
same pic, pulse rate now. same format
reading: 85bpm
